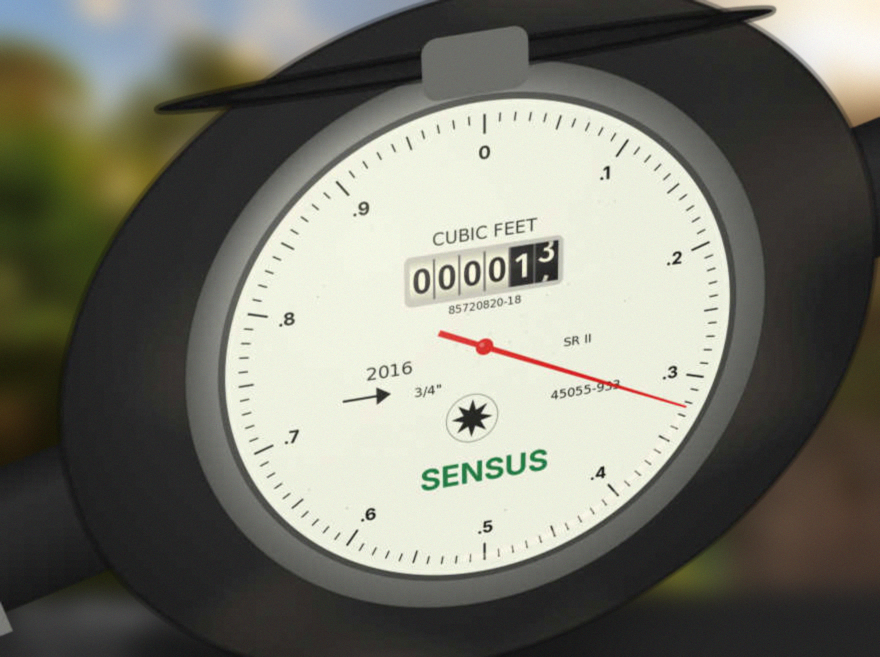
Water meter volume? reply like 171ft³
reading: 13.32ft³
